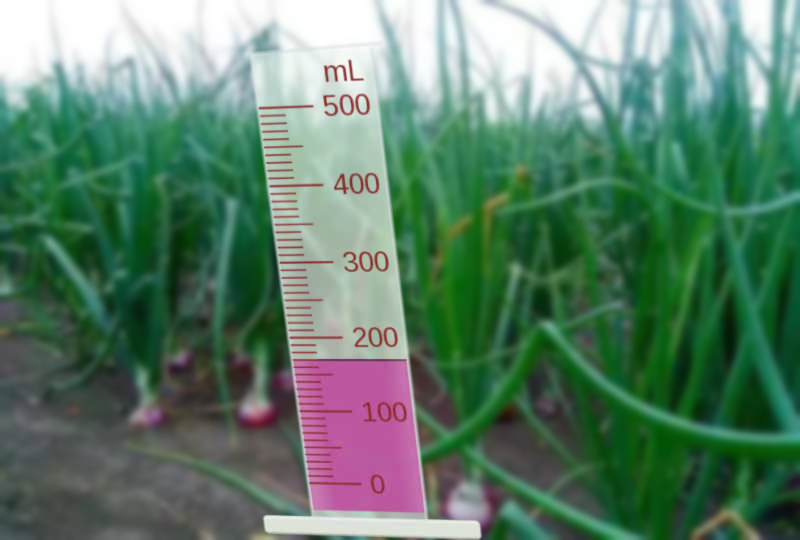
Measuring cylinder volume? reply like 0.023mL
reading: 170mL
